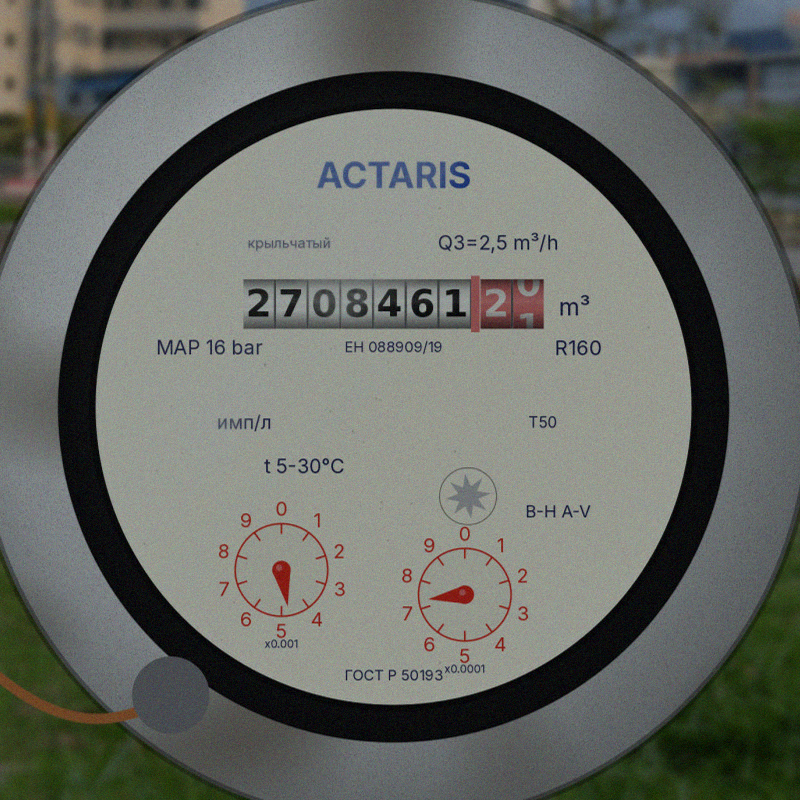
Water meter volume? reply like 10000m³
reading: 2708461.2047m³
